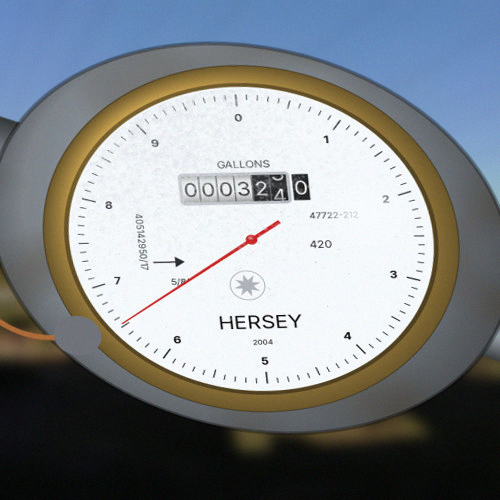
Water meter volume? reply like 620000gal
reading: 3236.5gal
